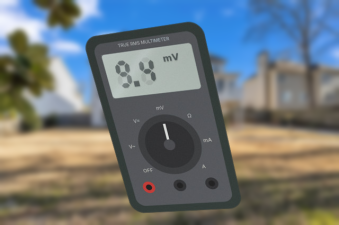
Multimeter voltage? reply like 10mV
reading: 9.4mV
